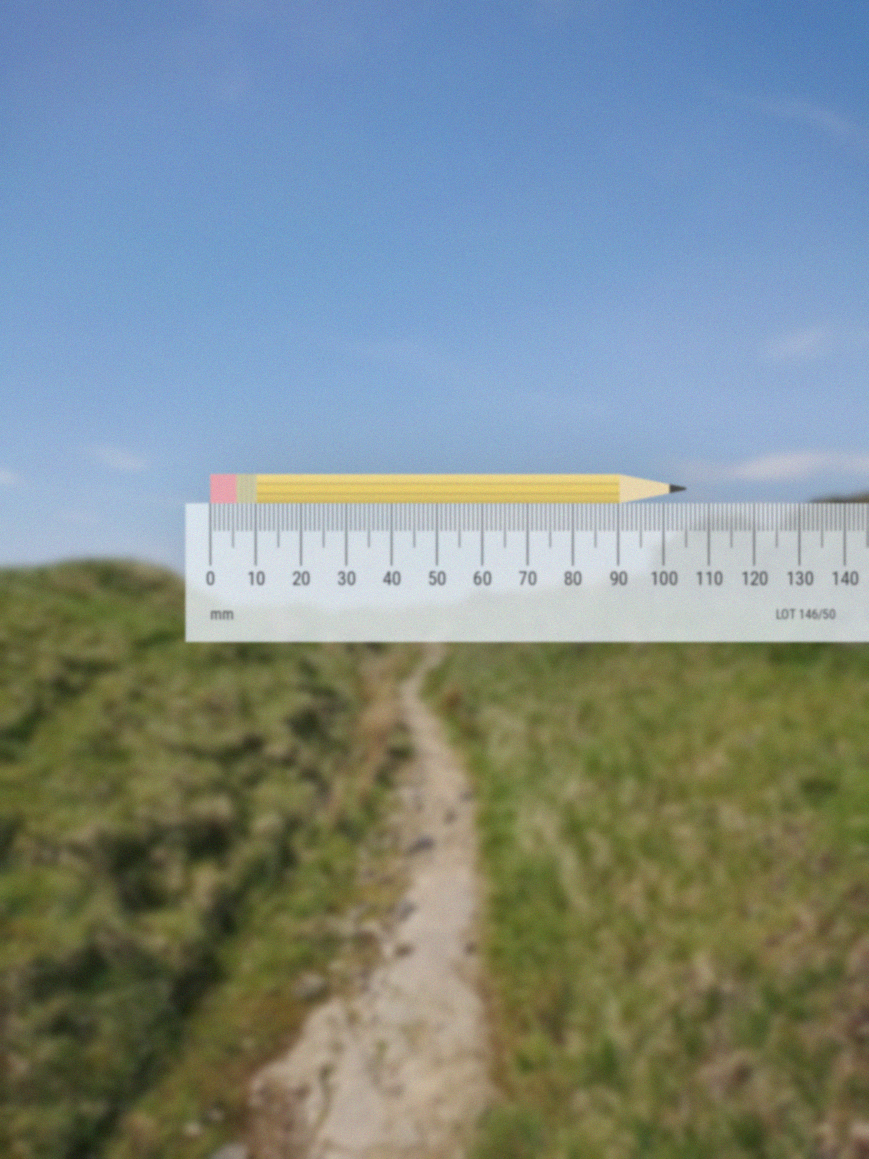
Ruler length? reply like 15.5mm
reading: 105mm
